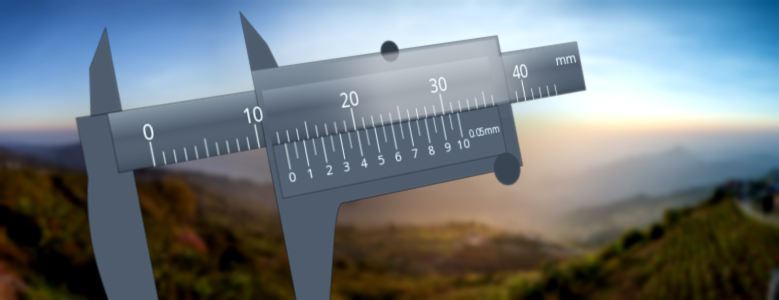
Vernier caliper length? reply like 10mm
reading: 12.6mm
